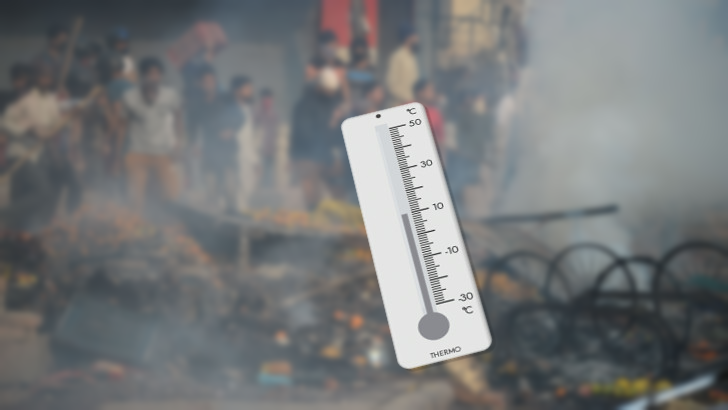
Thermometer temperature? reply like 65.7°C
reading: 10°C
